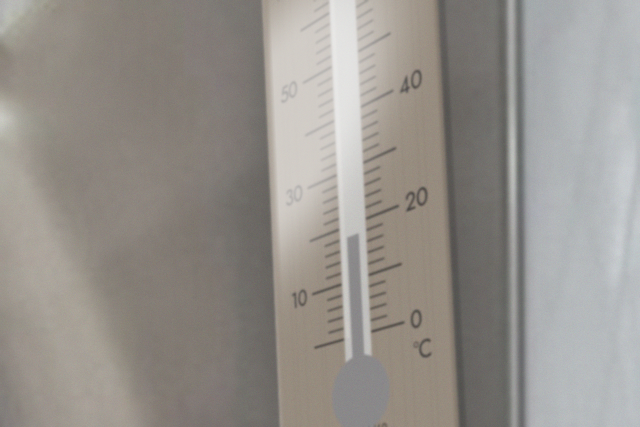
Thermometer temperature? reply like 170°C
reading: 18°C
